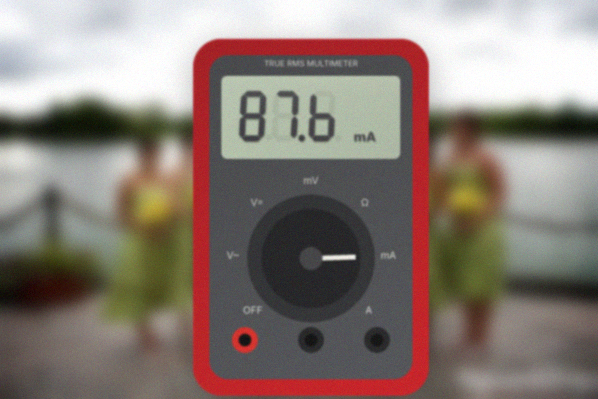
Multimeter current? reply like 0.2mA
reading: 87.6mA
